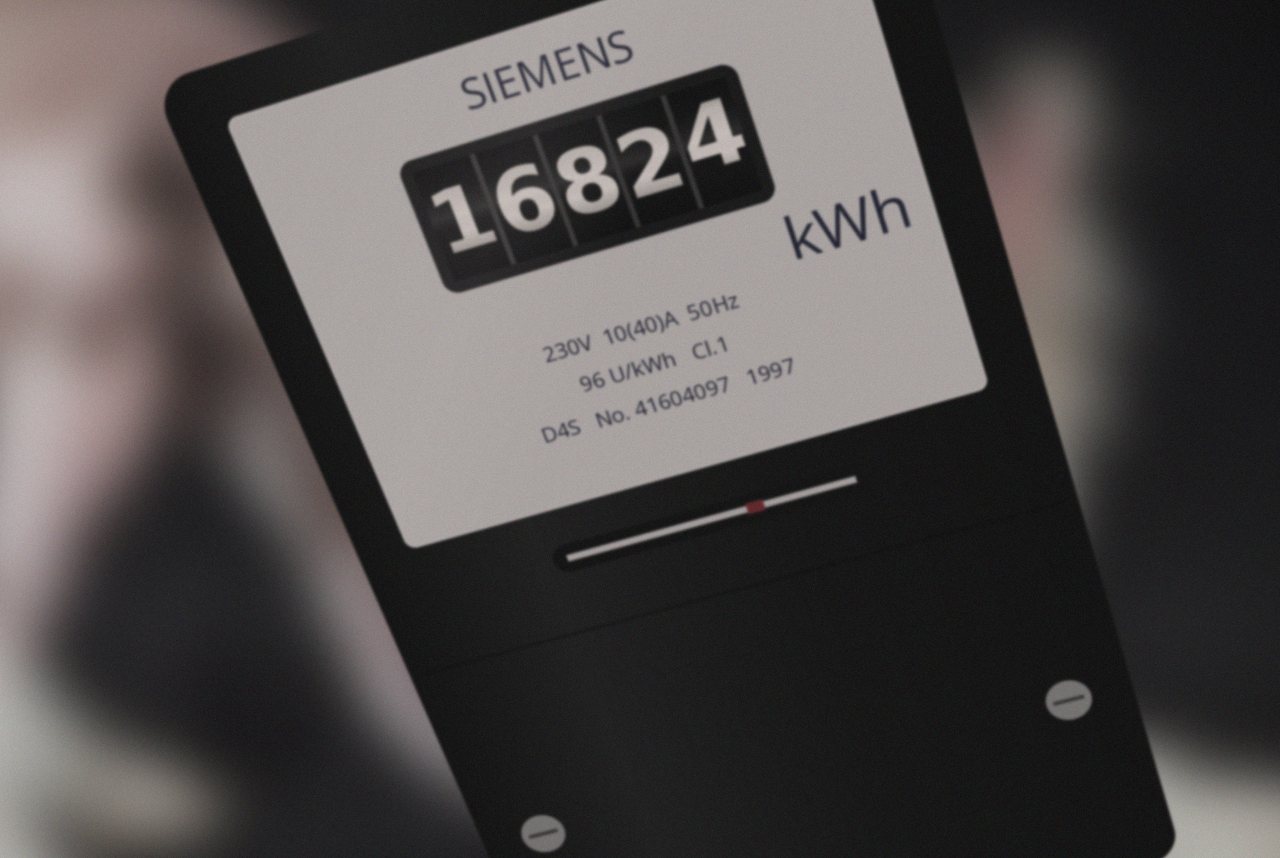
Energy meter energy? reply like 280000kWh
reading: 16824kWh
